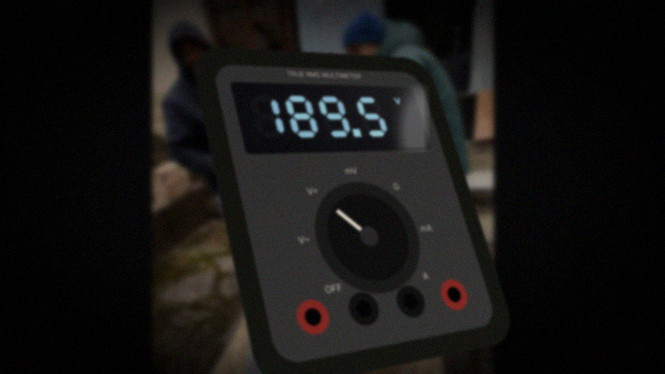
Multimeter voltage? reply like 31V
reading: 189.5V
